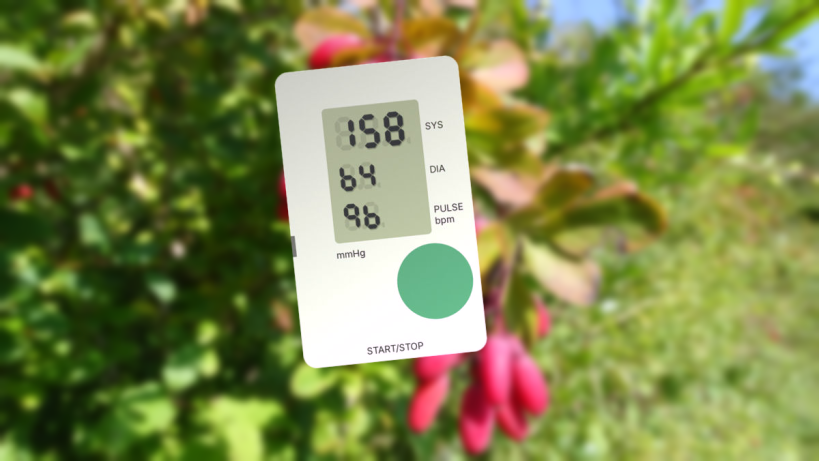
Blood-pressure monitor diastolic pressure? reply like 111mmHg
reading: 64mmHg
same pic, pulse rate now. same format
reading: 96bpm
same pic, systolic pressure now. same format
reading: 158mmHg
